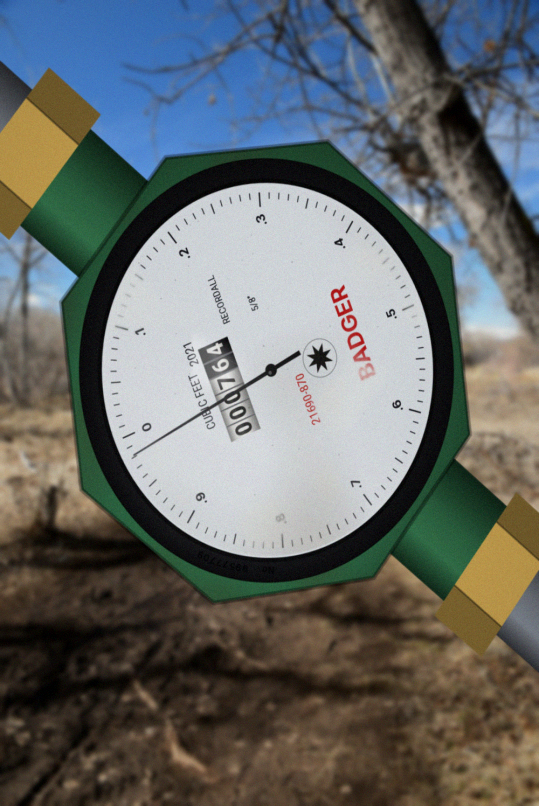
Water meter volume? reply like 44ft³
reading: 763.98ft³
